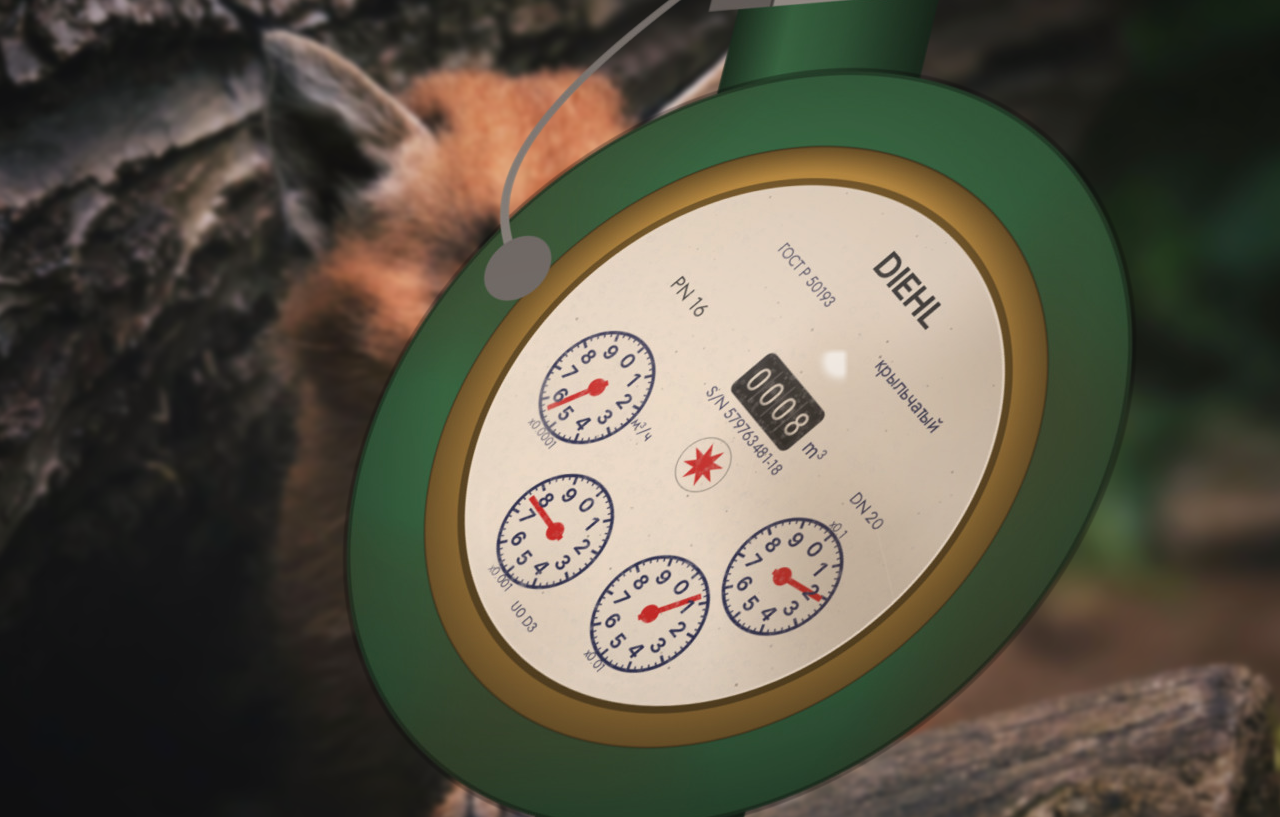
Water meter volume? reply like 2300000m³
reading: 8.2075m³
